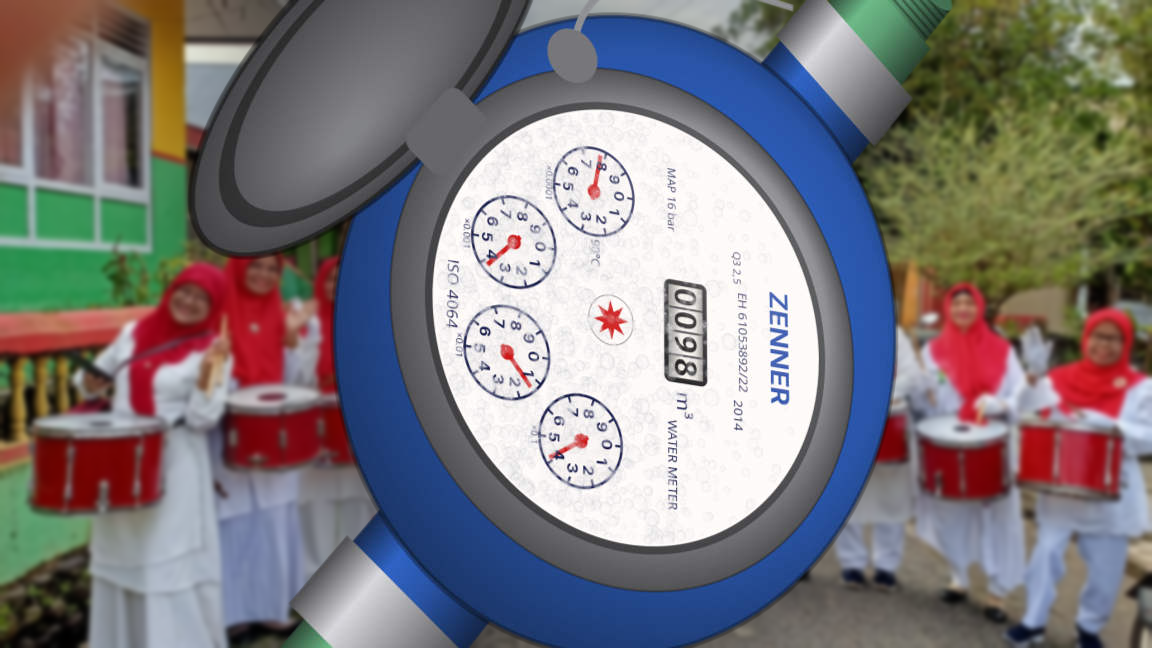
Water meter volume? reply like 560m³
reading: 98.4137m³
